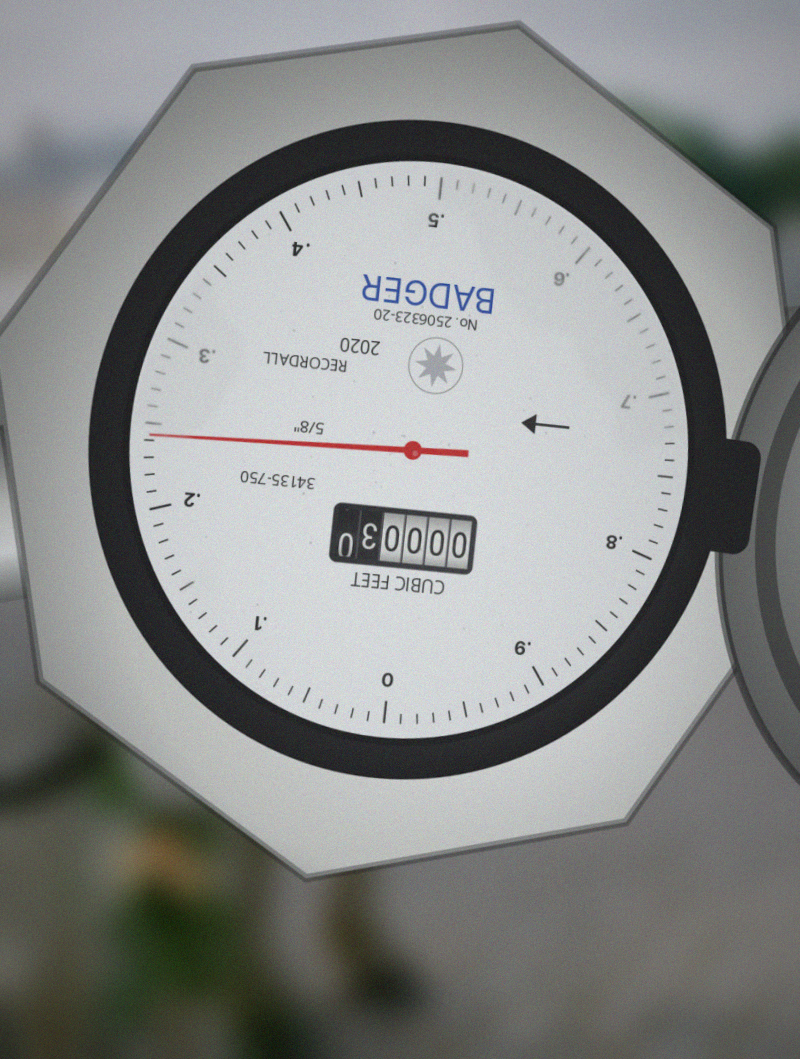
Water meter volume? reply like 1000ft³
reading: 30.24ft³
